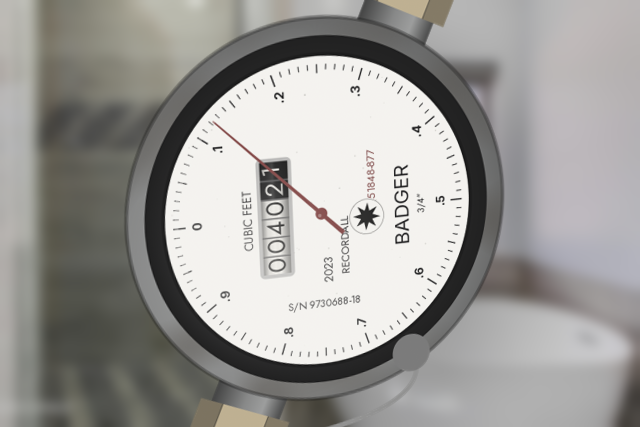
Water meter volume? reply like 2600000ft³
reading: 4021.12ft³
